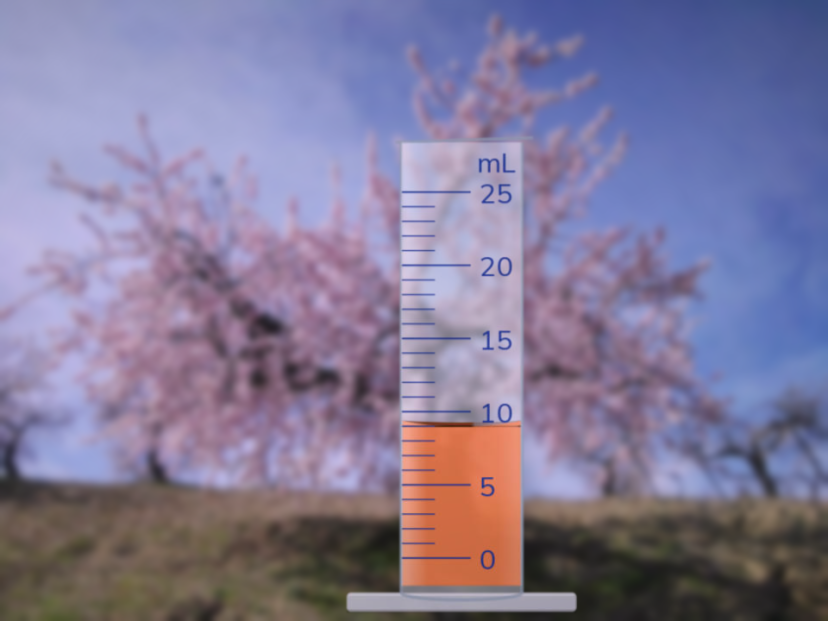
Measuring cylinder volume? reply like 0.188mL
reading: 9mL
